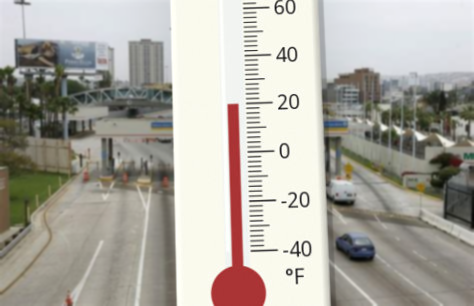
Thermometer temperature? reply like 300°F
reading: 20°F
